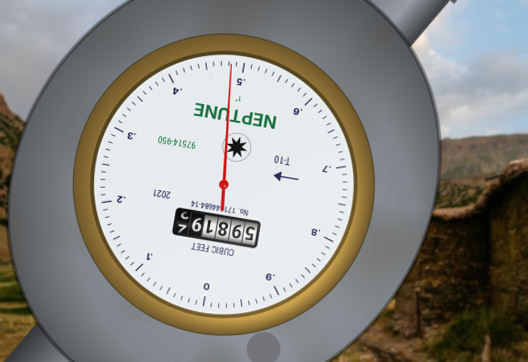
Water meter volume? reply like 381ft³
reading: 598192.48ft³
